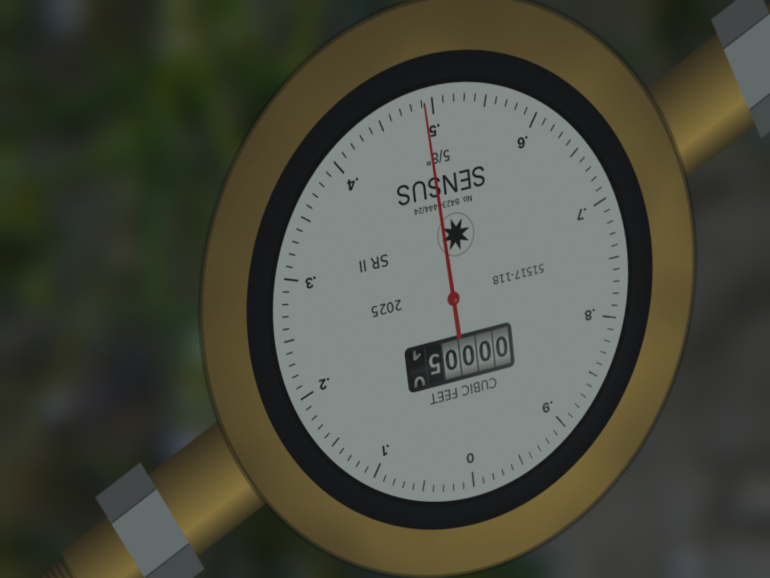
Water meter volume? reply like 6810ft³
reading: 50.49ft³
